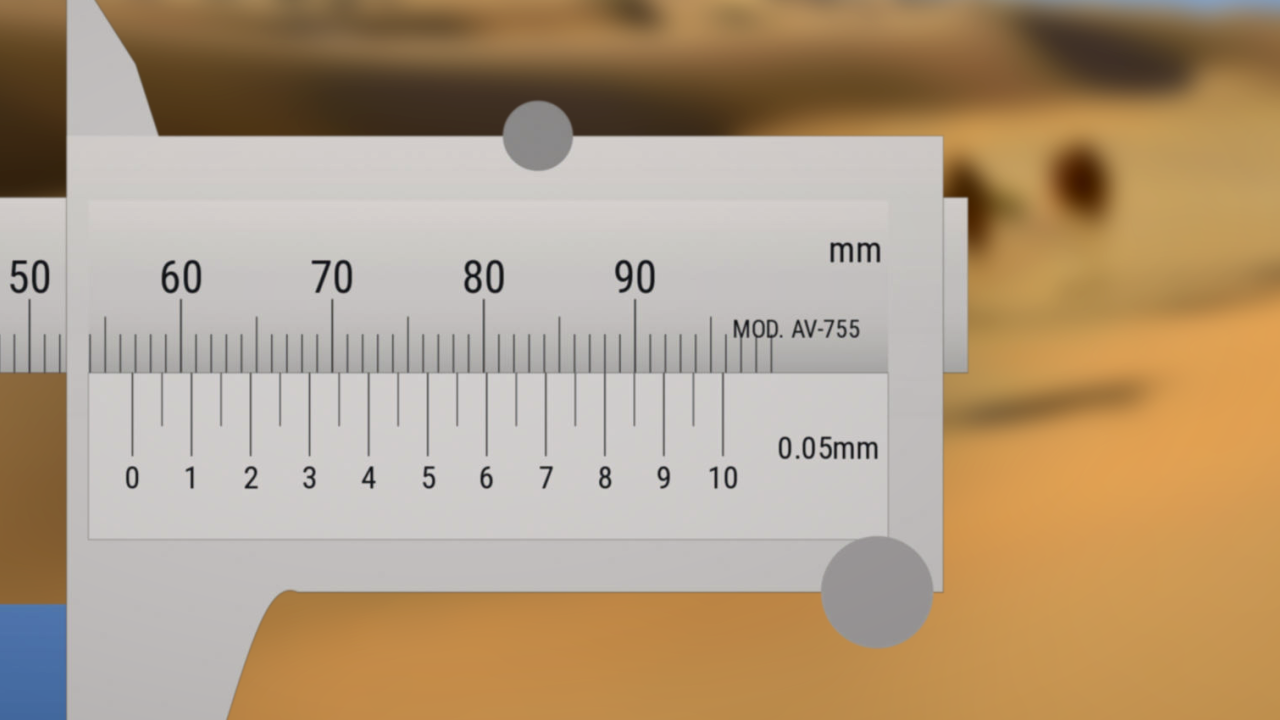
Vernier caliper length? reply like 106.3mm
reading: 56.8mm
